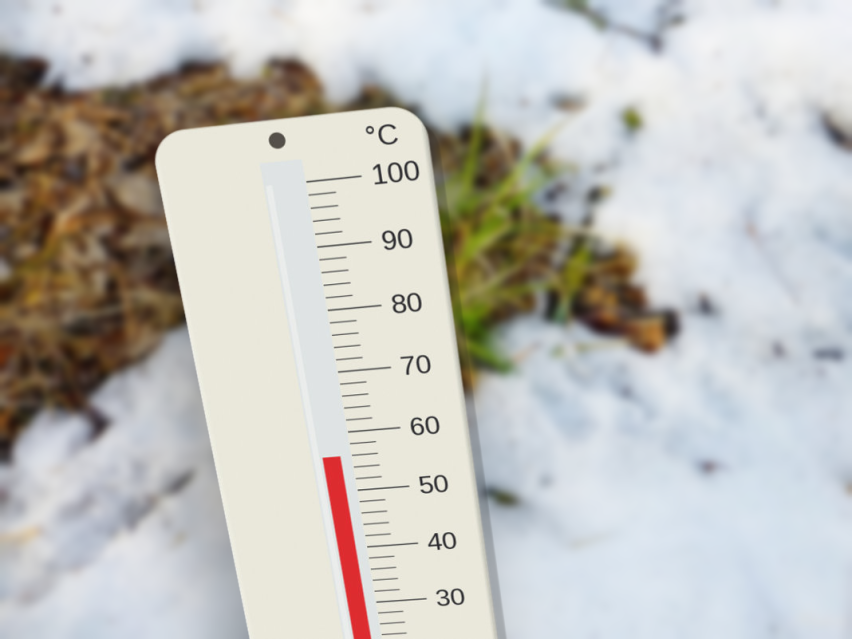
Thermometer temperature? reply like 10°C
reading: 56°C
